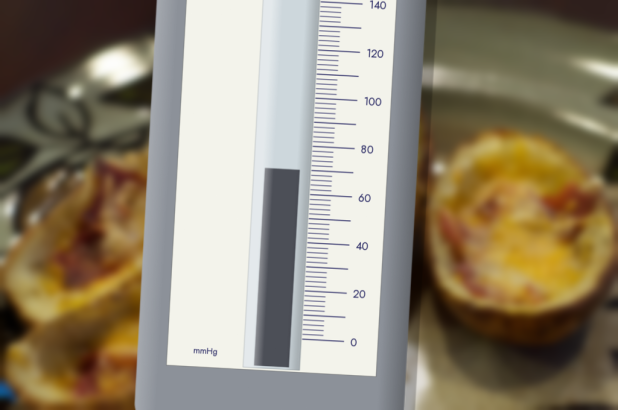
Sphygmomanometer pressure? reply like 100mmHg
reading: 70mmHg
